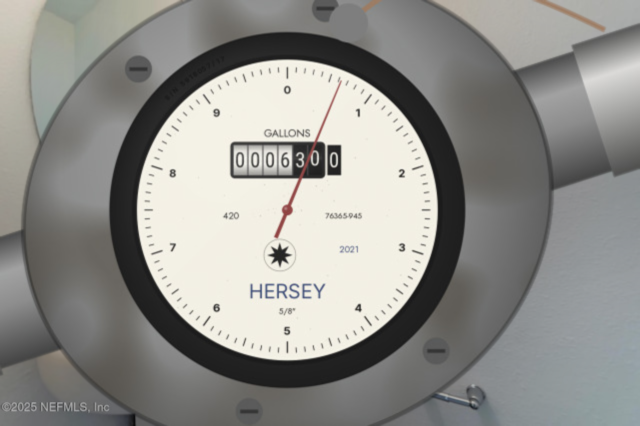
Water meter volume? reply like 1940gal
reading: 6300.6gal
